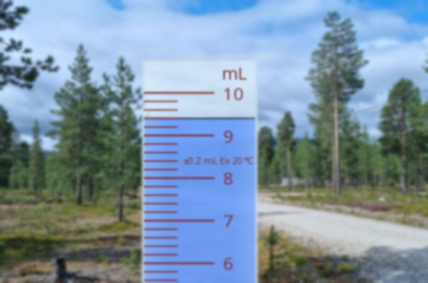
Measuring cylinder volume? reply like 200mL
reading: 9.4mL
